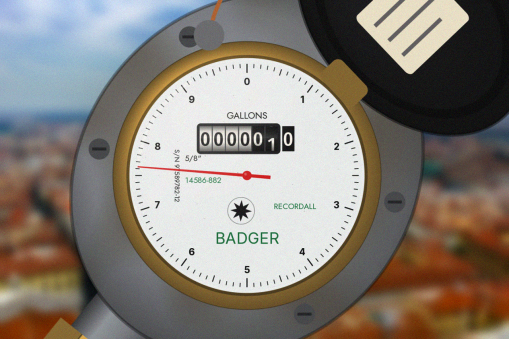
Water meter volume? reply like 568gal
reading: 7.6gal
